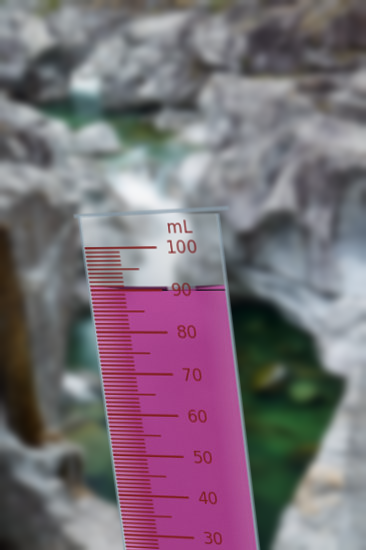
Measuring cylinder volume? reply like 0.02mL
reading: 90mL
